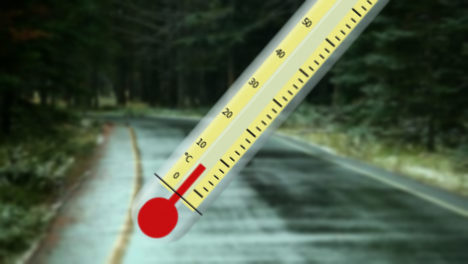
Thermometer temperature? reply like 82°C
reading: 6°C
